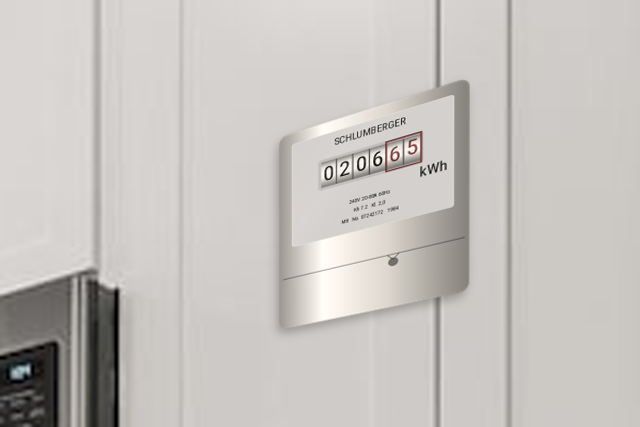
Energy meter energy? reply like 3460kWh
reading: 206.65kWh
